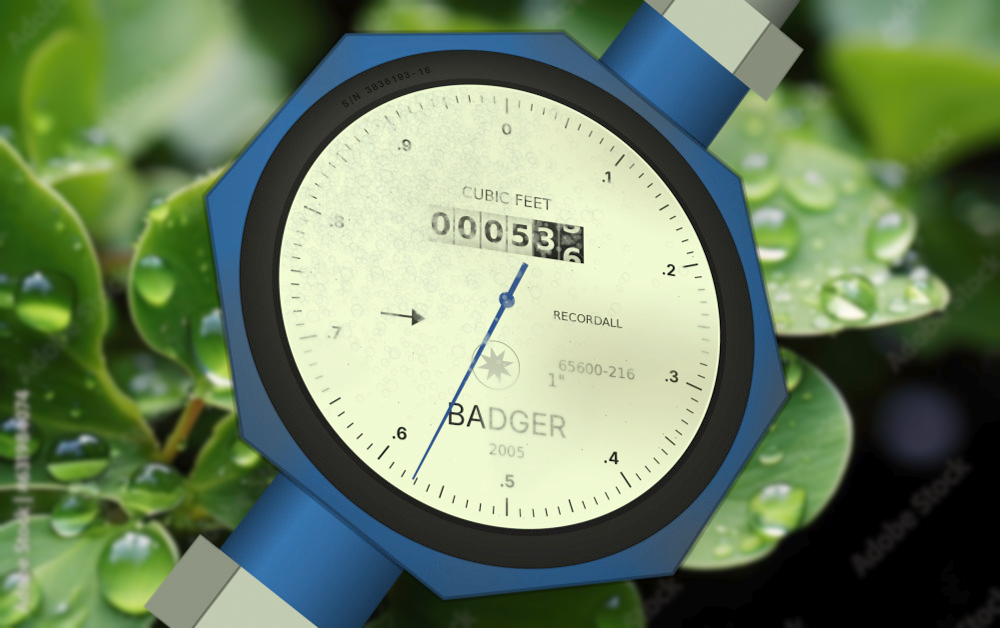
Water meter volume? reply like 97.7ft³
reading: 535.57ft³
